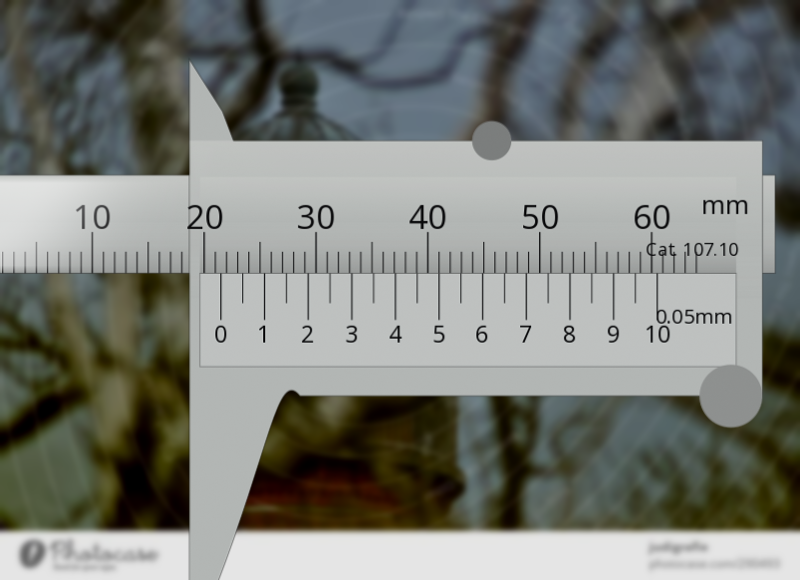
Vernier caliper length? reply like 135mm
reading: 21.5mm
